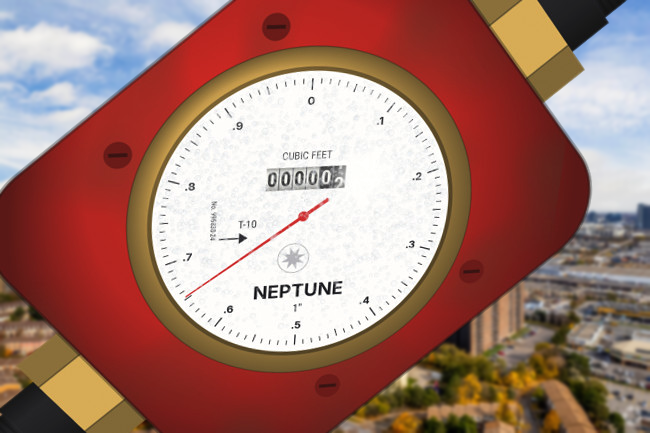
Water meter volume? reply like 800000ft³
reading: 1.65ft³
